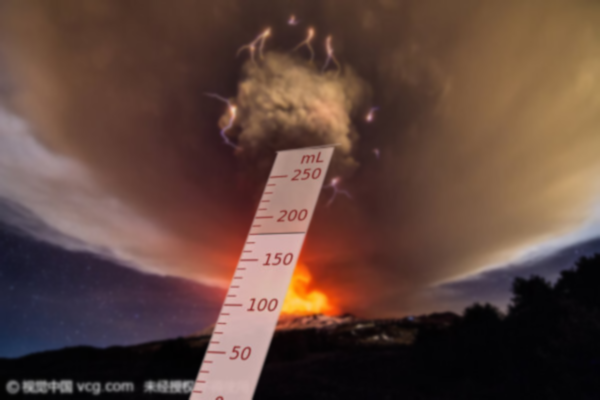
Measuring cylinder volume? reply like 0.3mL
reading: 180mL
